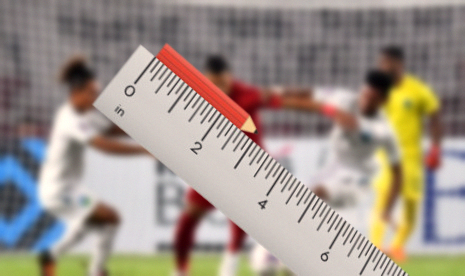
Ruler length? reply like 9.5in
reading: 3in
